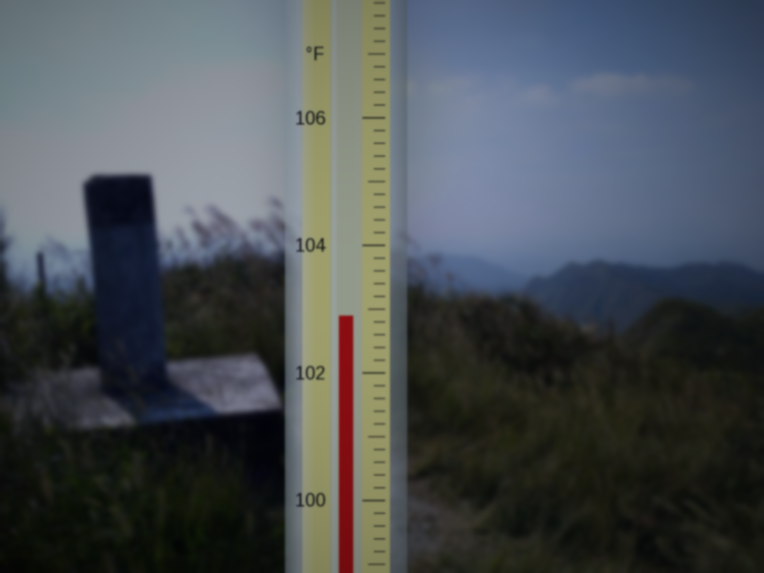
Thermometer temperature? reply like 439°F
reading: 102.9°F
